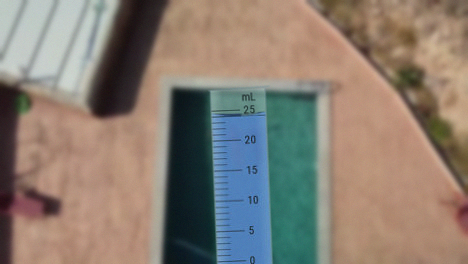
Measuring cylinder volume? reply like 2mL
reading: 24mL
